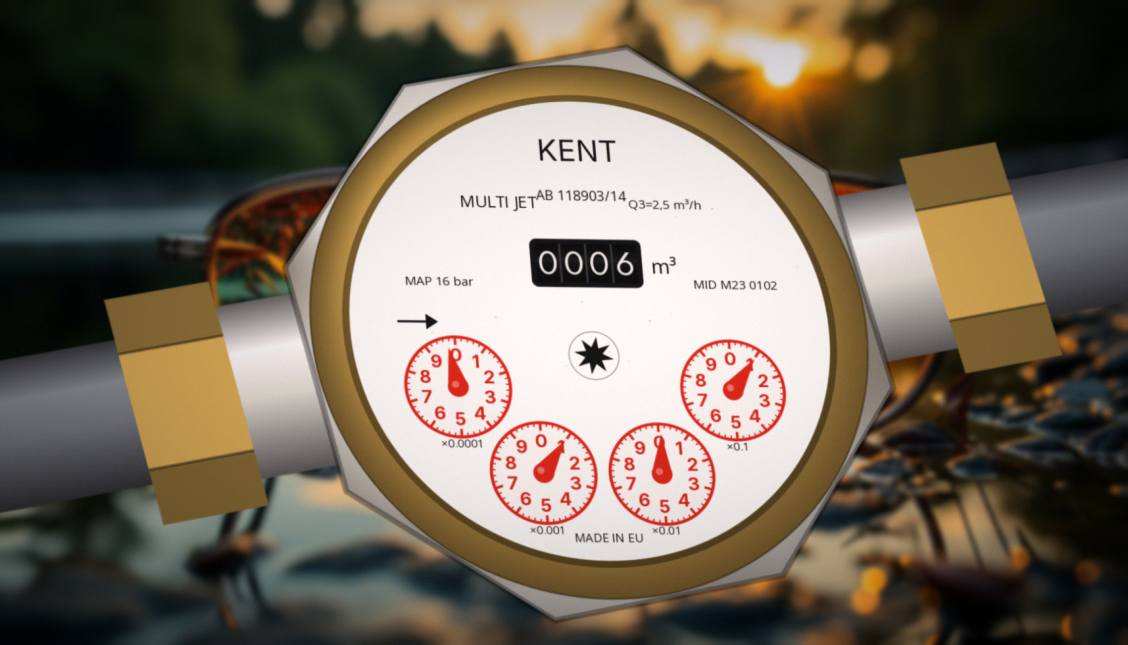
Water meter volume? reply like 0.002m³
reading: 6.1009m³
